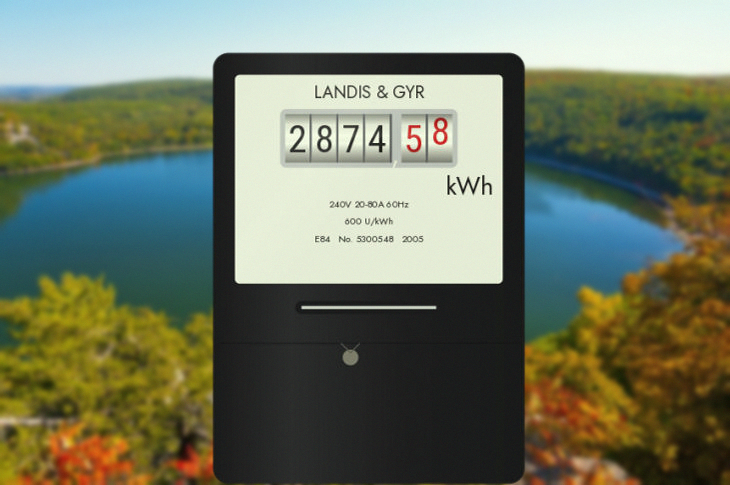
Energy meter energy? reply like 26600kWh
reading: 2874.58kWh
